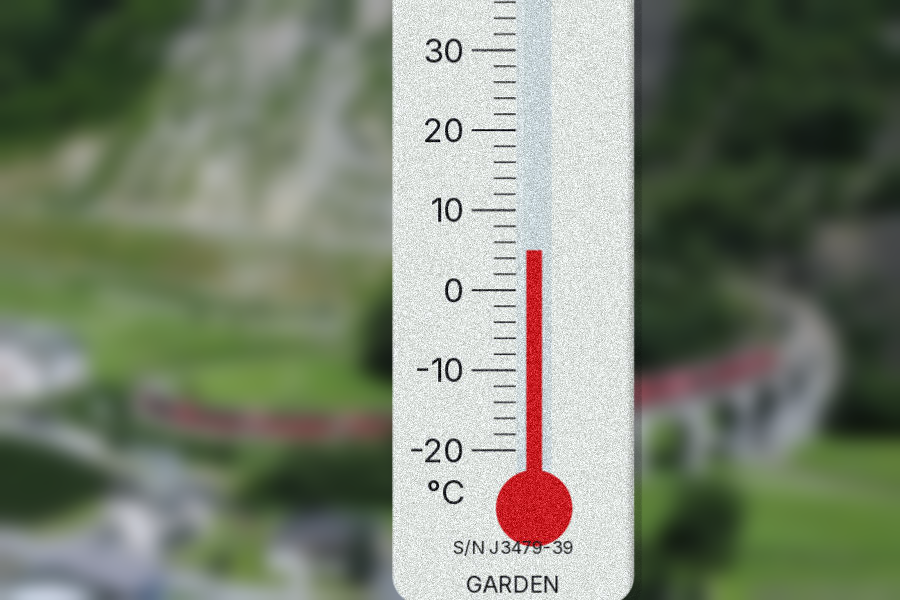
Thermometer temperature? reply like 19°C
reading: 5°C
